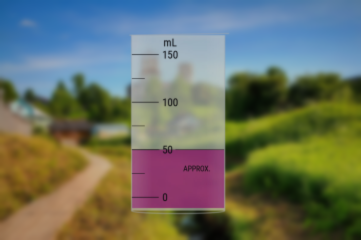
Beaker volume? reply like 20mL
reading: 50mL
